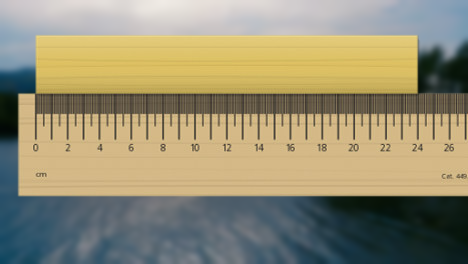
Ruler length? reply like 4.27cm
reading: 24cm
